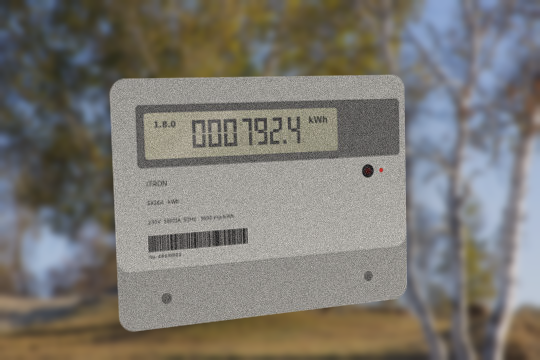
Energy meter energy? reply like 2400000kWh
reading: 792.4kWh
